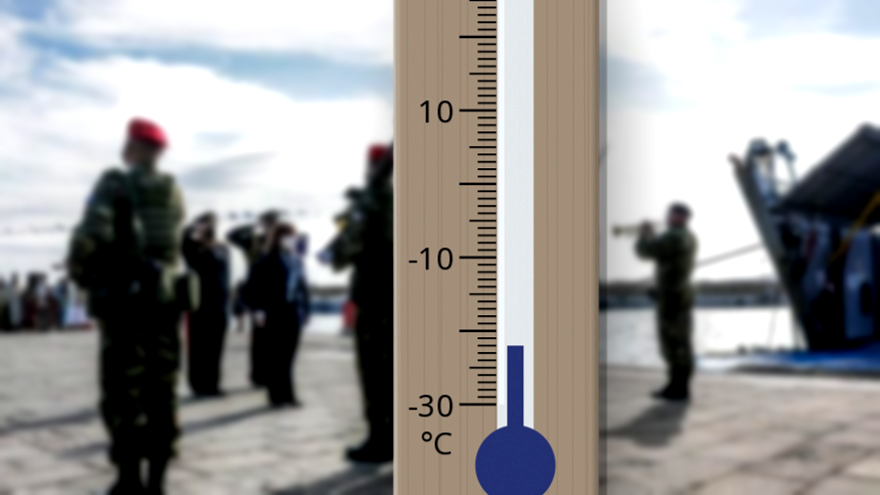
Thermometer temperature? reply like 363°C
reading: -22°C
